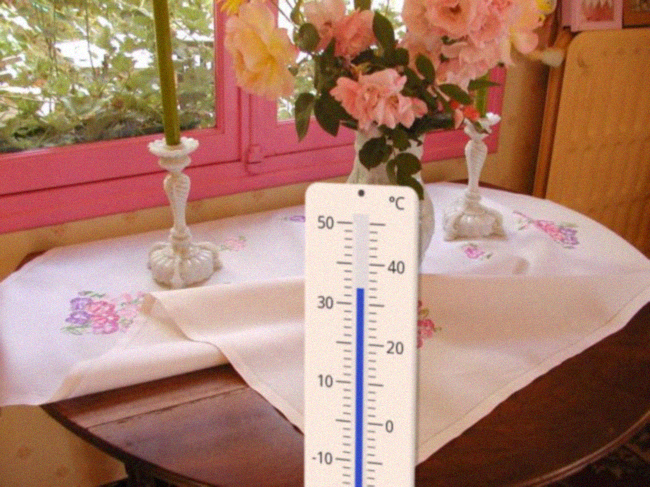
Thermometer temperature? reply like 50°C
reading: 34°C
